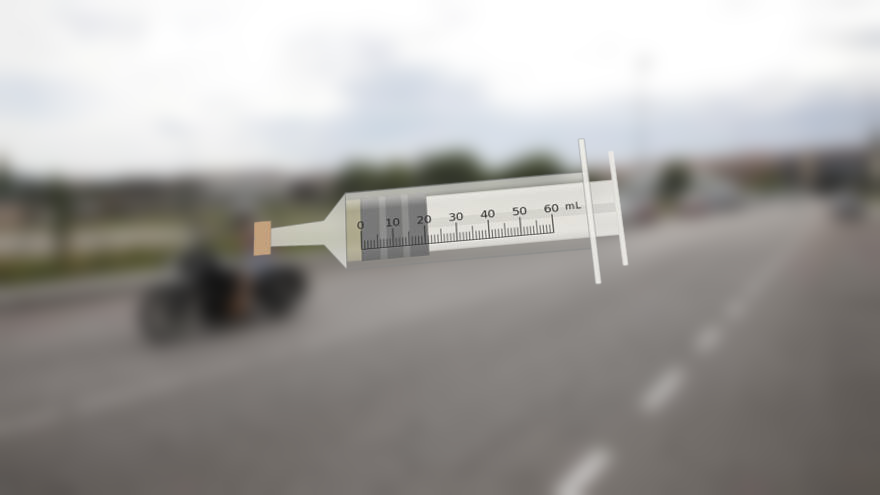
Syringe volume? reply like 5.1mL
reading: 0mL
